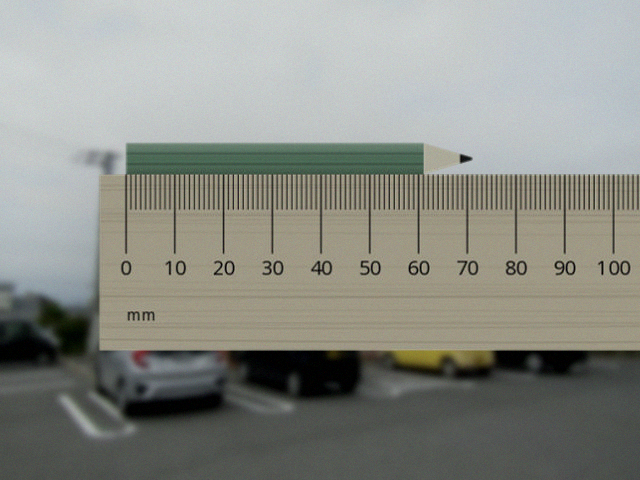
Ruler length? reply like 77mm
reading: 71mm
